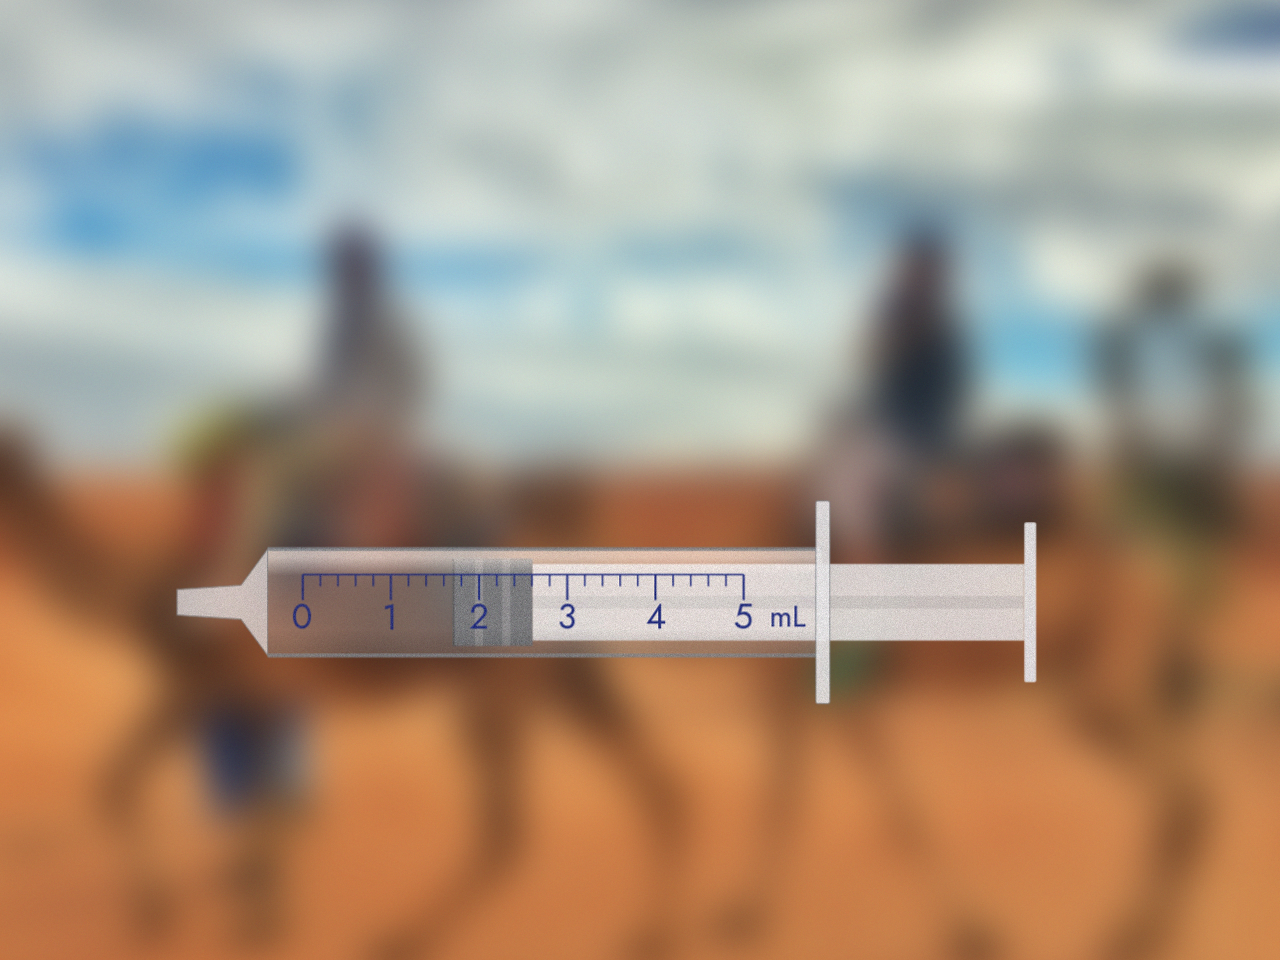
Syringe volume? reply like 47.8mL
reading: 1.7mL
